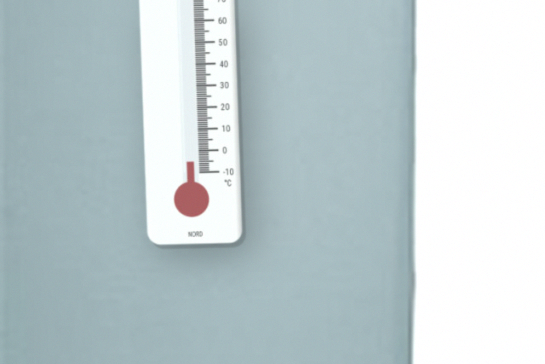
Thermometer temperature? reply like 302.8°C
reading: -5°C
